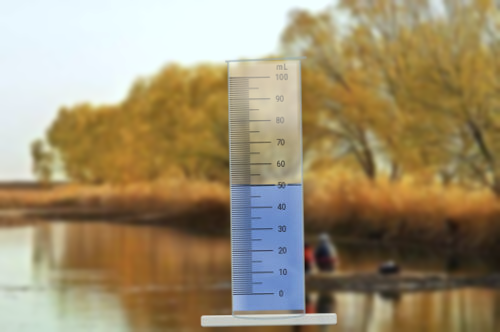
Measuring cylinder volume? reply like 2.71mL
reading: 50mL
